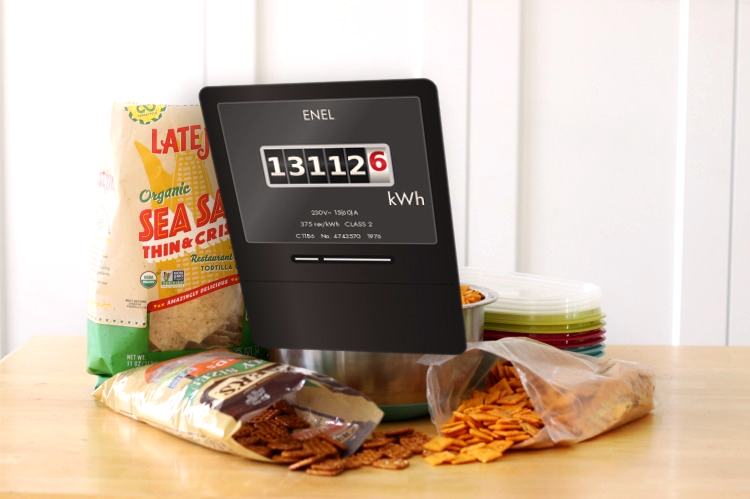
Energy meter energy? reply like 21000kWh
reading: 13112.6kWh
